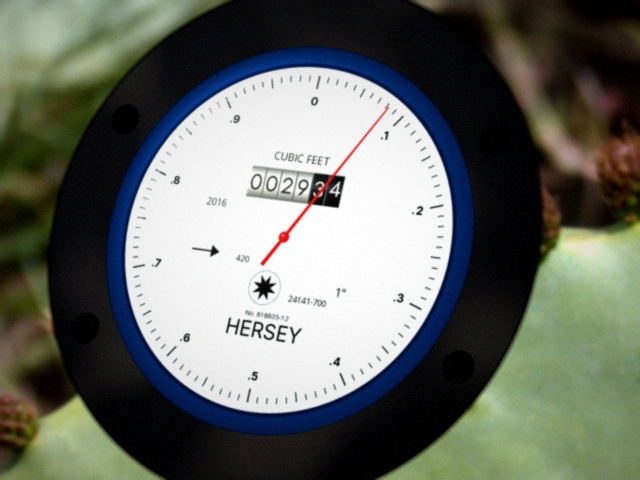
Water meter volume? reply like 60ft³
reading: 2934.08ft³
